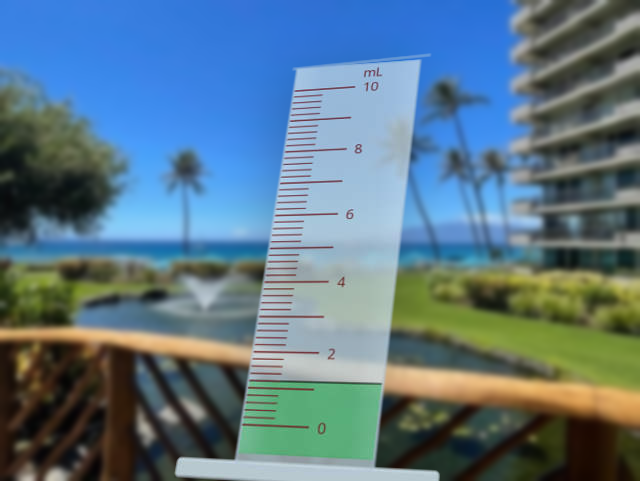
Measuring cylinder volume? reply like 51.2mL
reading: 1.2mL
